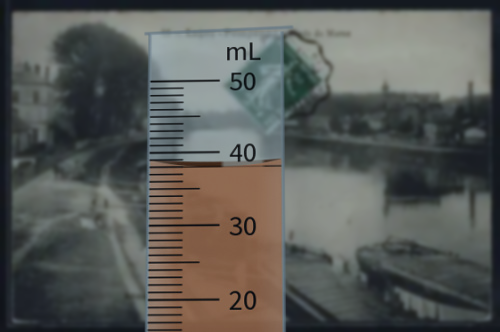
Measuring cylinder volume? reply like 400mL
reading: 38mL
